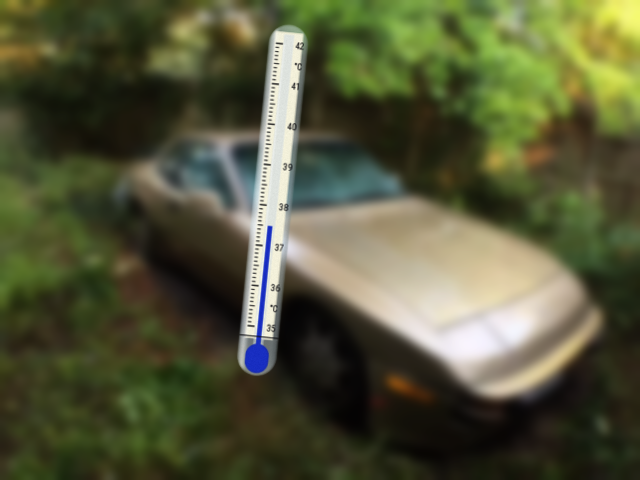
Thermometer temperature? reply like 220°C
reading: 37.5°C
